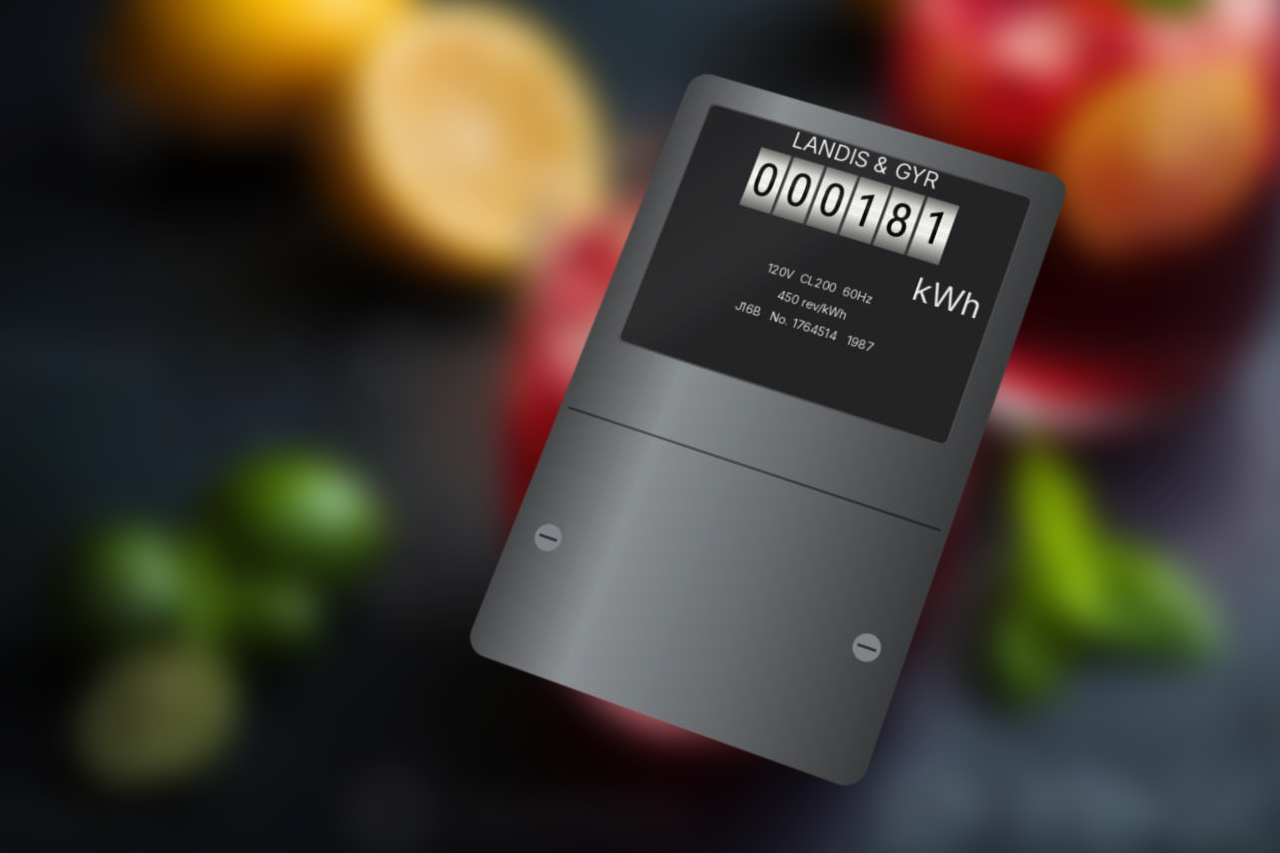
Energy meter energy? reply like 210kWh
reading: 181kWh
